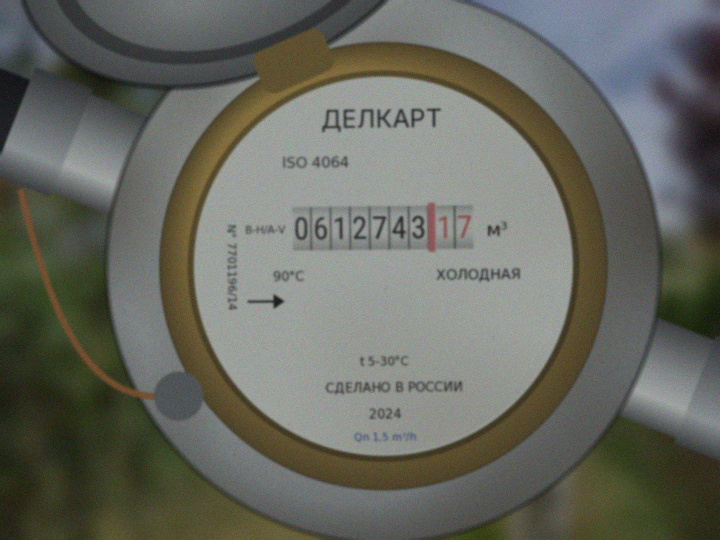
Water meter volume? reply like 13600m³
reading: 612743.17m³
